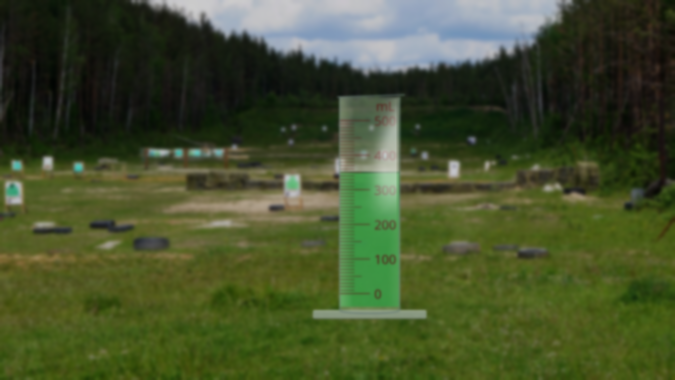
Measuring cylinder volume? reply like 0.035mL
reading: 350mL
